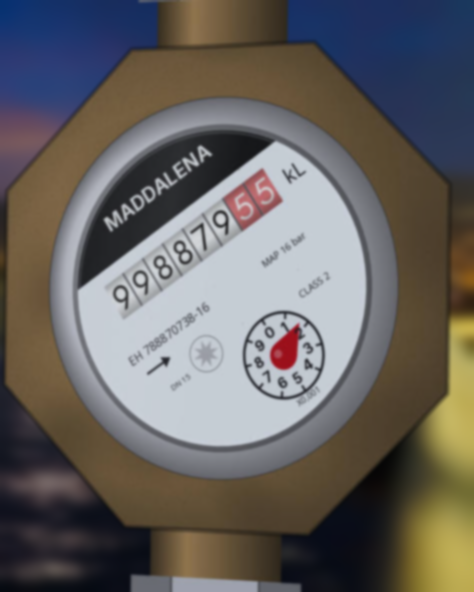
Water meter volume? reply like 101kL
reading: 998879.551kL
